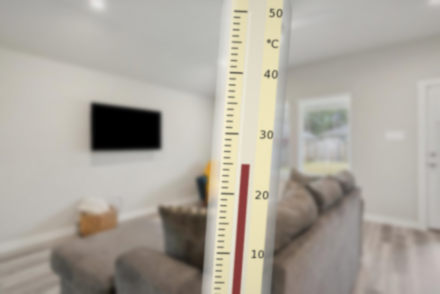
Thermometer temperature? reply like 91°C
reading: 25°C
